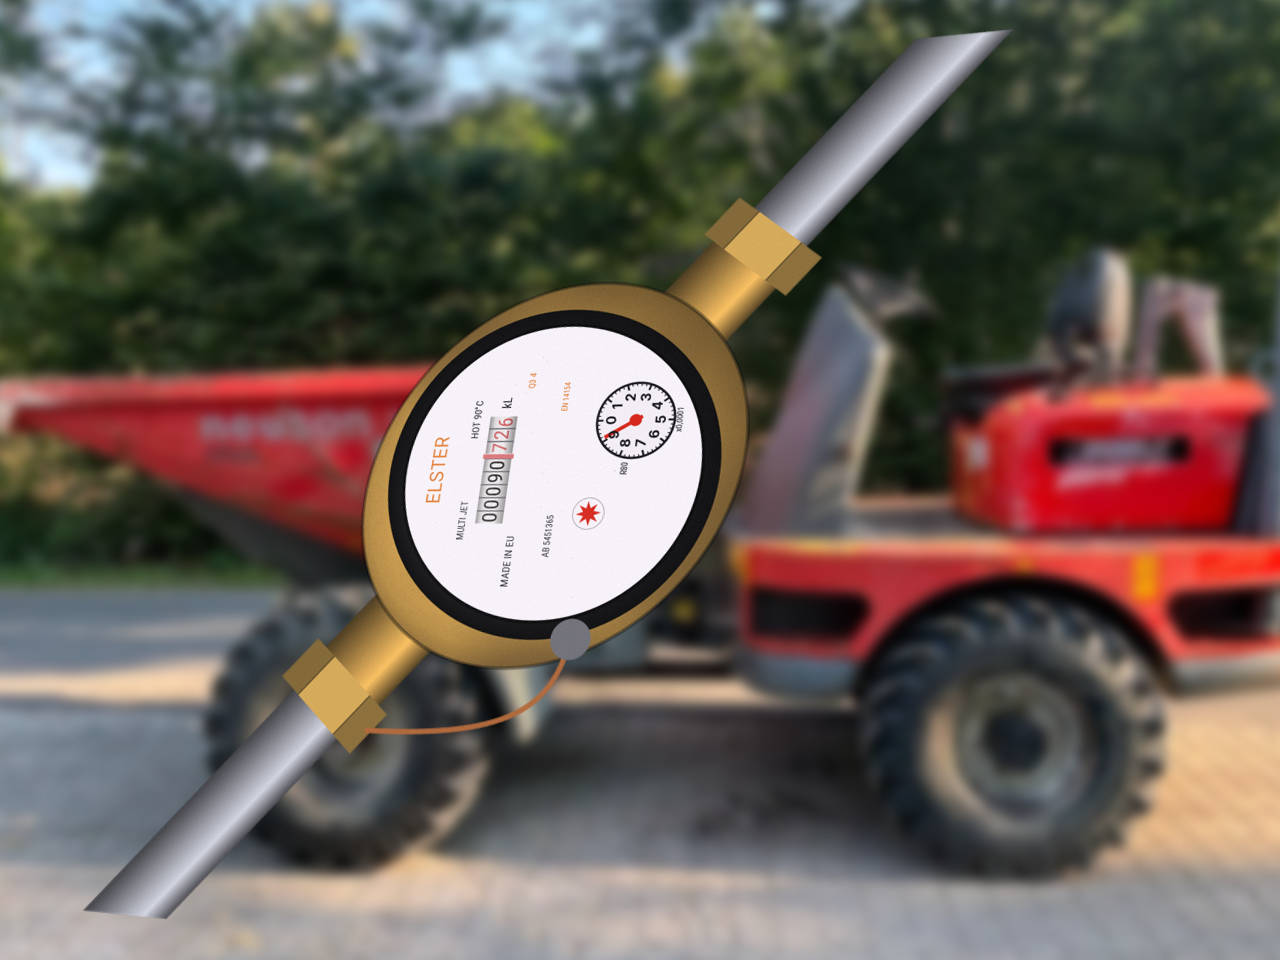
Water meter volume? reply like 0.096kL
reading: 90.7259kL
